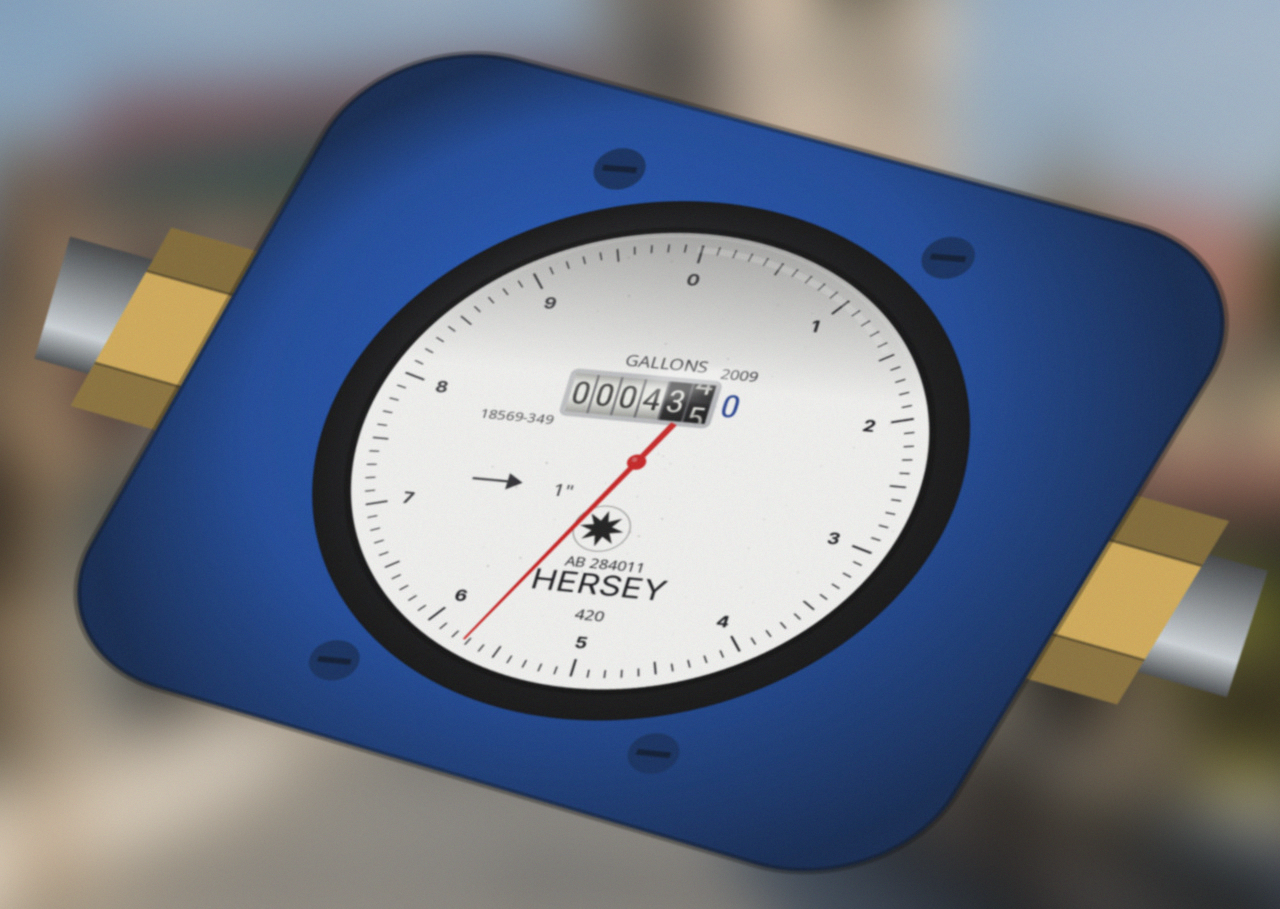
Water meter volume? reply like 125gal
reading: 4345.7gal
